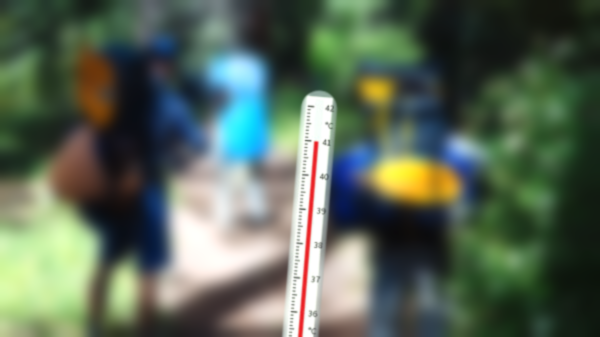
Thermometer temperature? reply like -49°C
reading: 41°C
